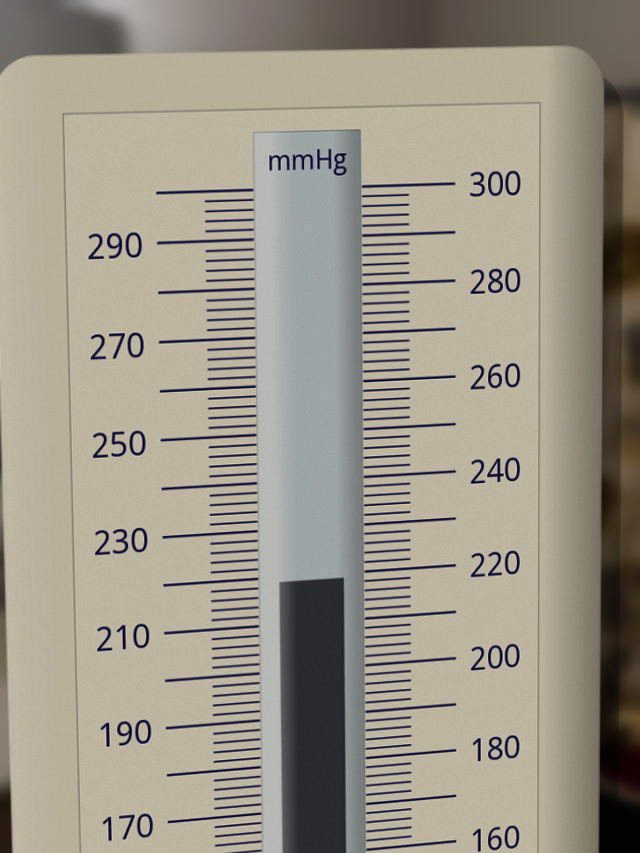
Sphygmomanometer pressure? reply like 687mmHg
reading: 219mmHg
